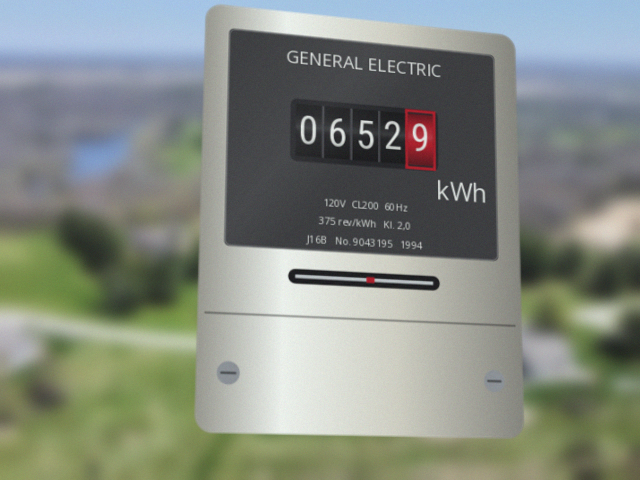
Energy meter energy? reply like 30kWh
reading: 652.9kWh
